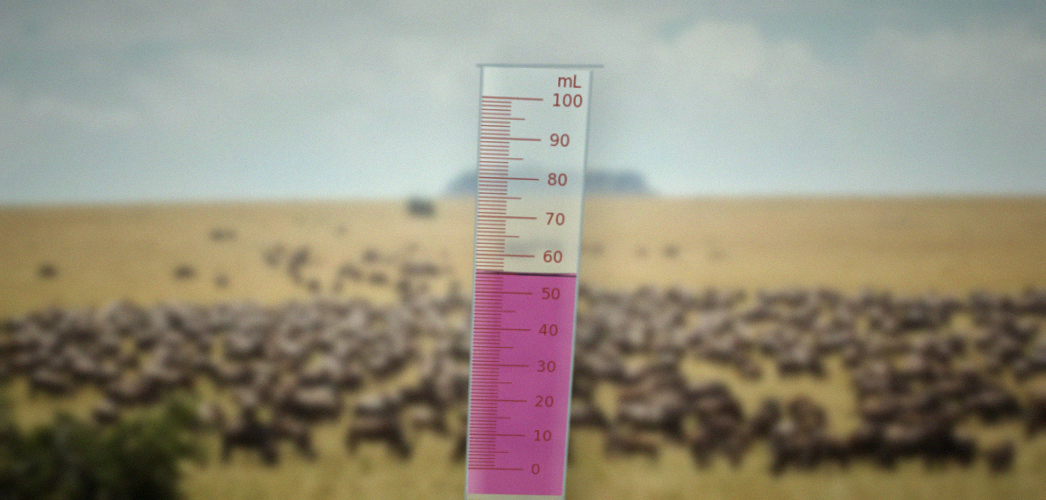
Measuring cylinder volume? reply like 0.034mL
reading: 55mL
